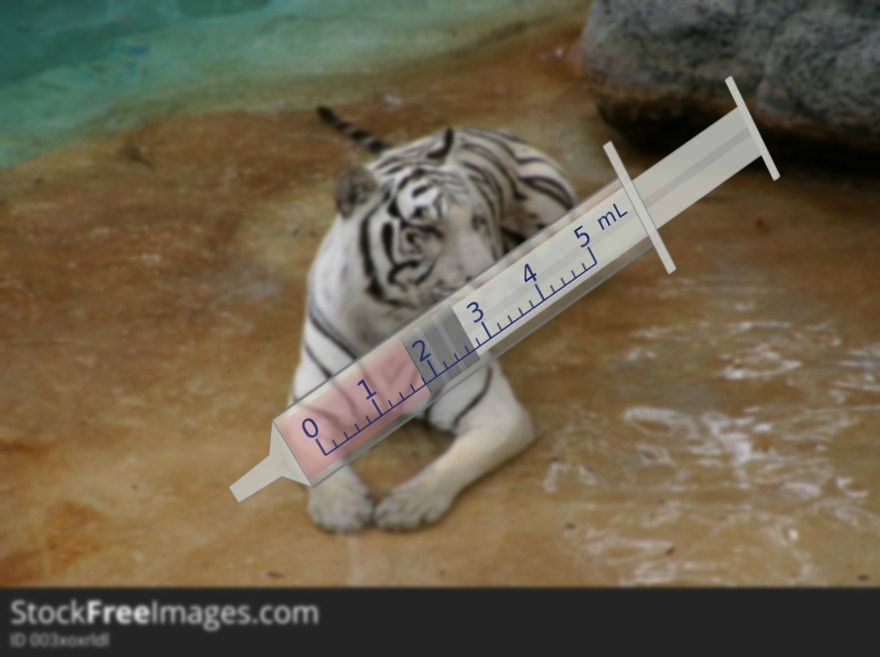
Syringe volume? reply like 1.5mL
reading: 1.8mL
